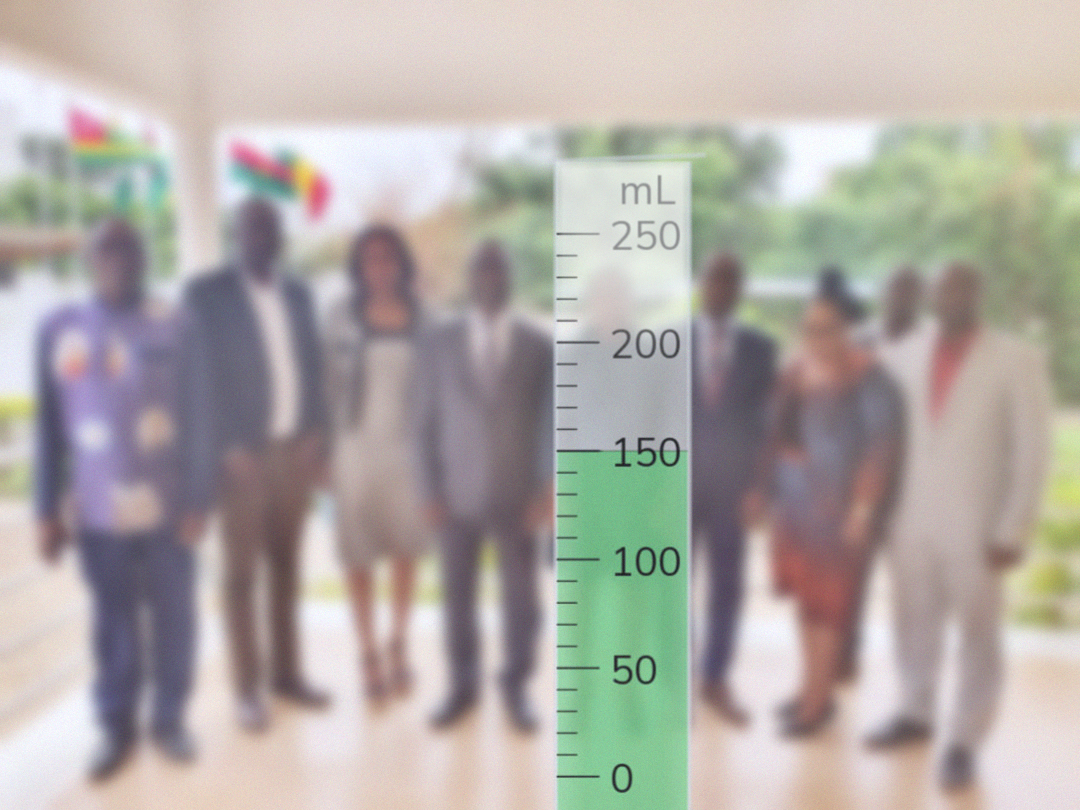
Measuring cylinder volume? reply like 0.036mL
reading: 150mL
